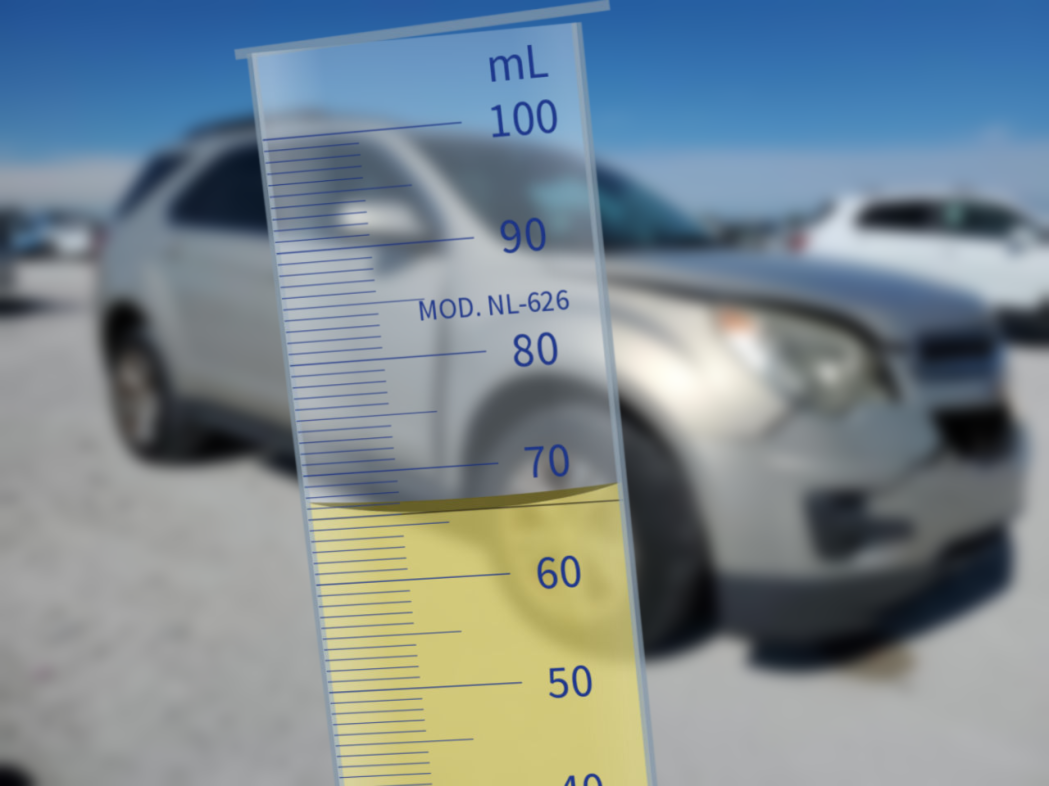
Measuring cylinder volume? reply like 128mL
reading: 66mL
